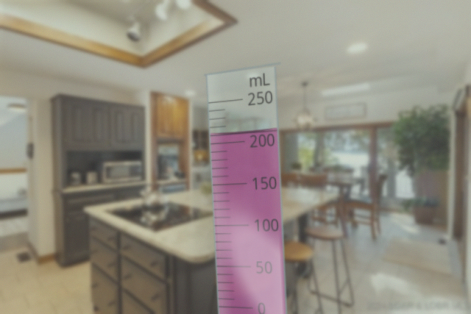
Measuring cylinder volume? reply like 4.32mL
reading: 210mL
